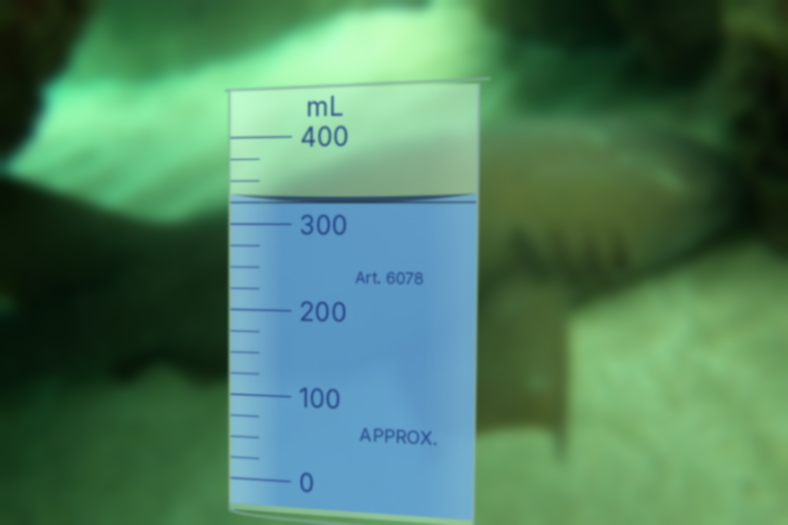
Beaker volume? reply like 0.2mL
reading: 325mL
